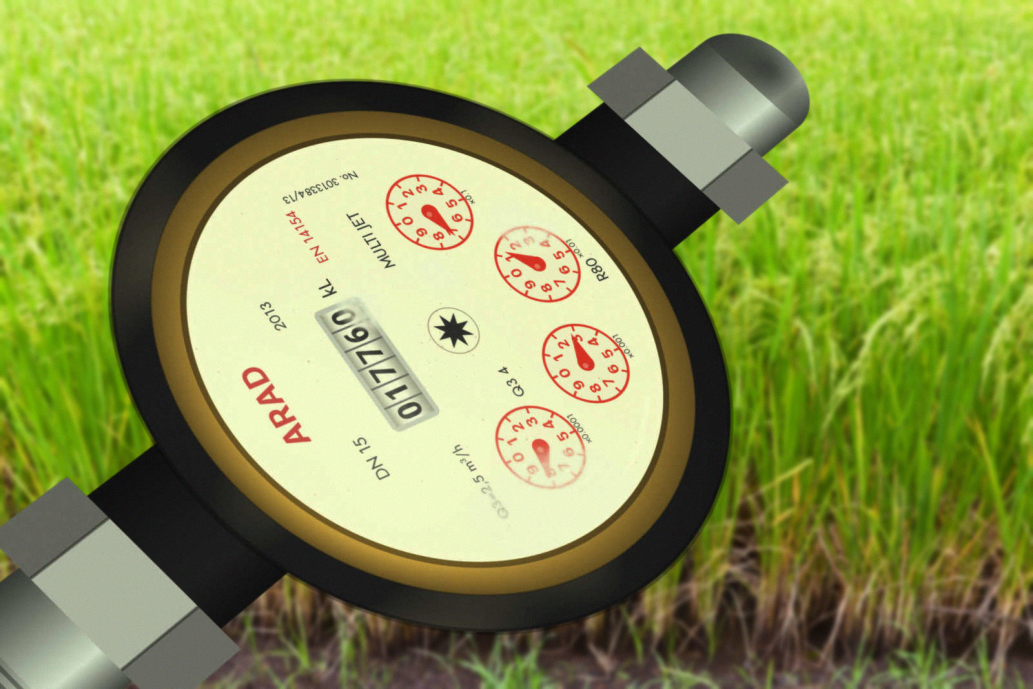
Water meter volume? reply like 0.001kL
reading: 17760.7128kL
